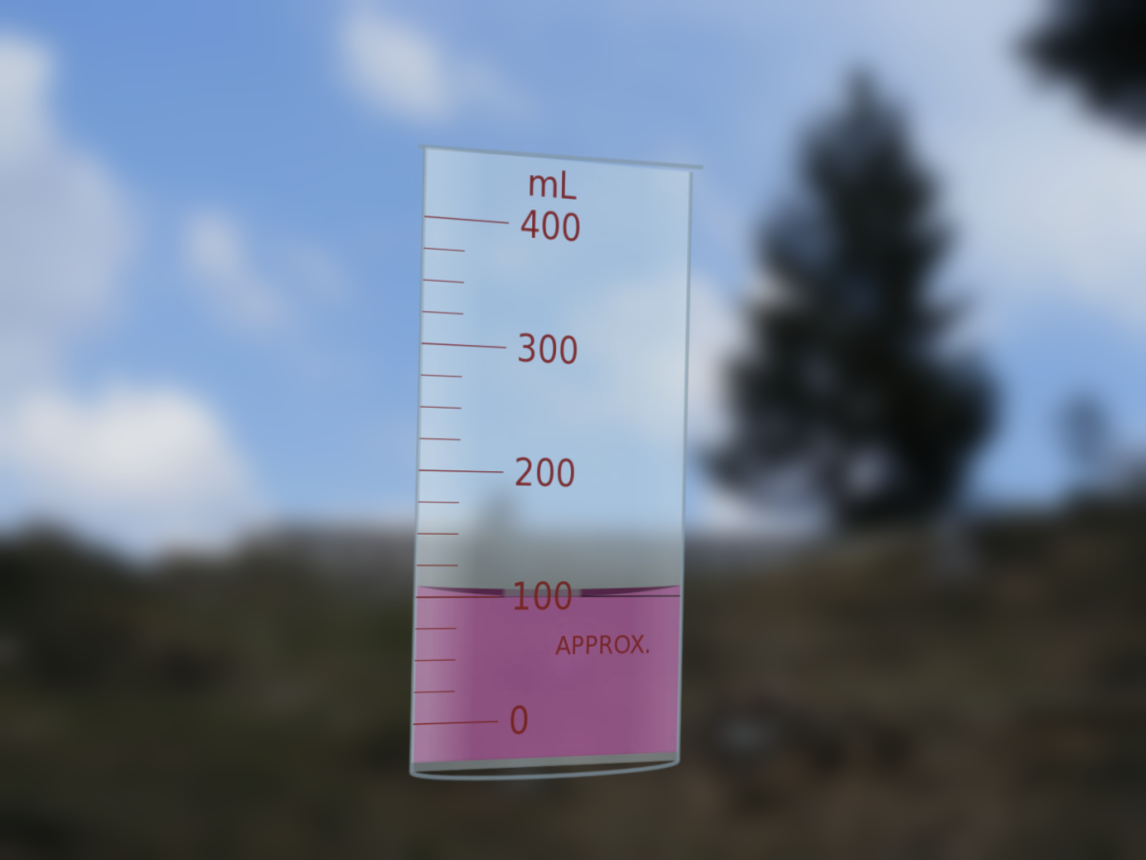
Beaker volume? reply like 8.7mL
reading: 100mL
